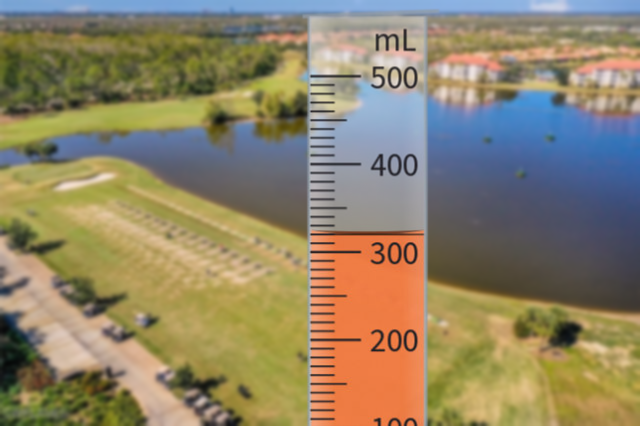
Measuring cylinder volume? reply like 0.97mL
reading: 320mL
